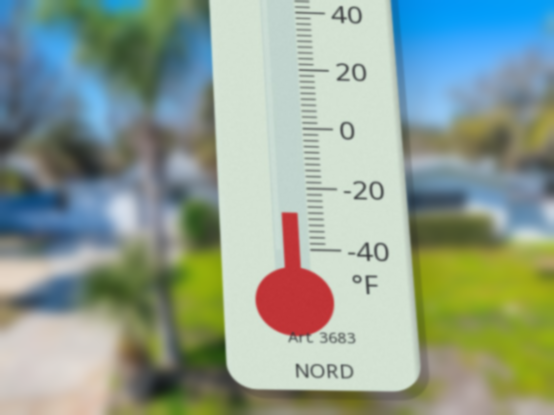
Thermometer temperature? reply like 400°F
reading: -28°F
